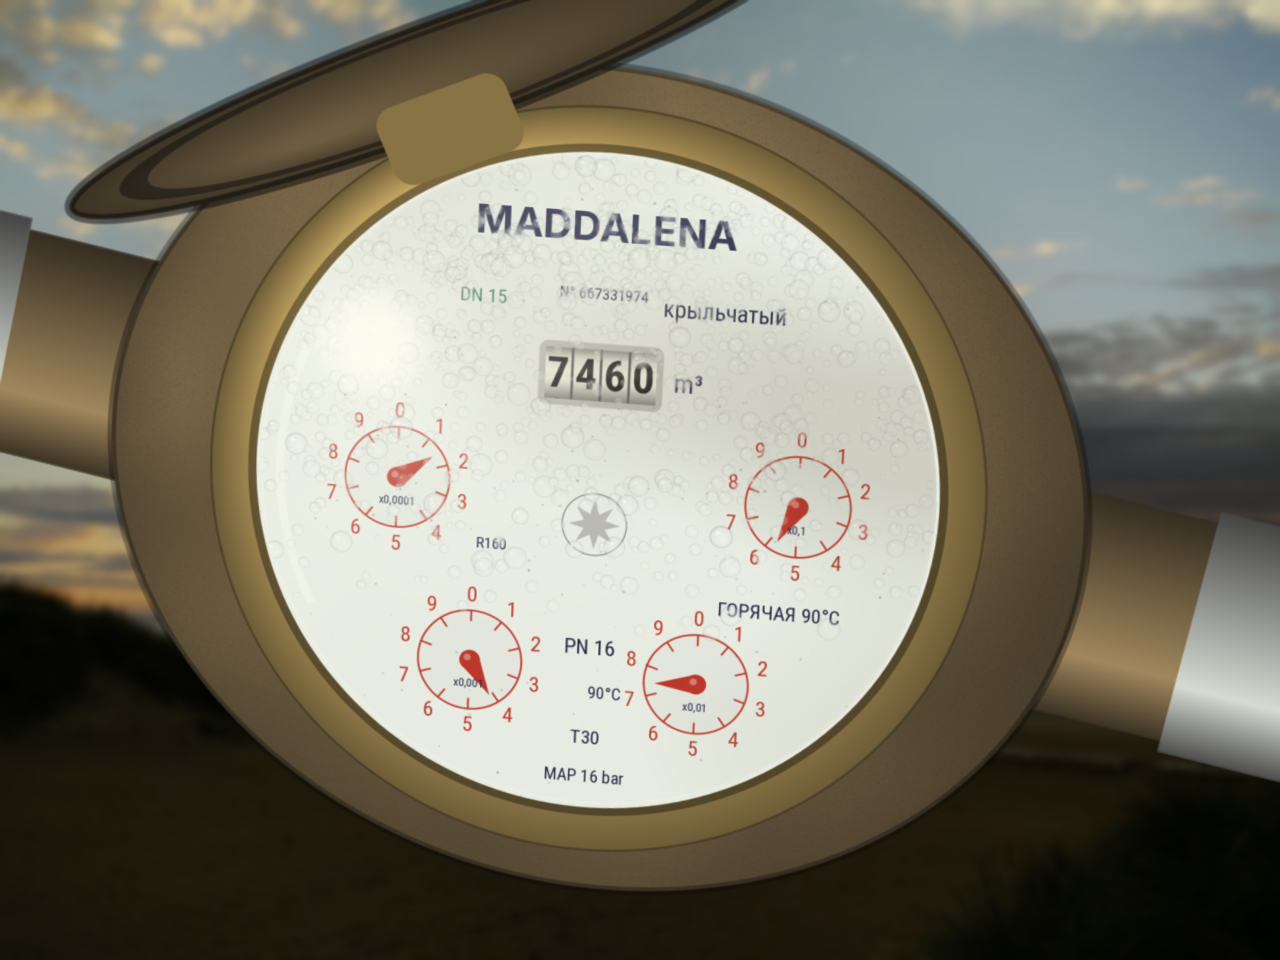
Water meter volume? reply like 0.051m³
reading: 7460.5741m³
